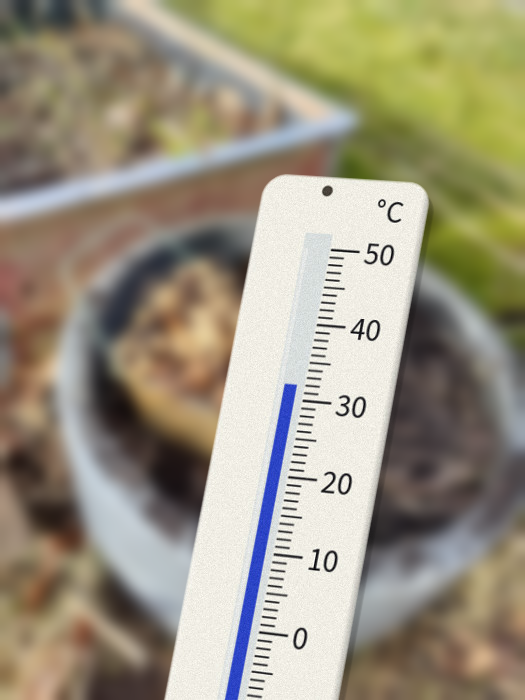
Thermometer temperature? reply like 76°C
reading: 32°C
